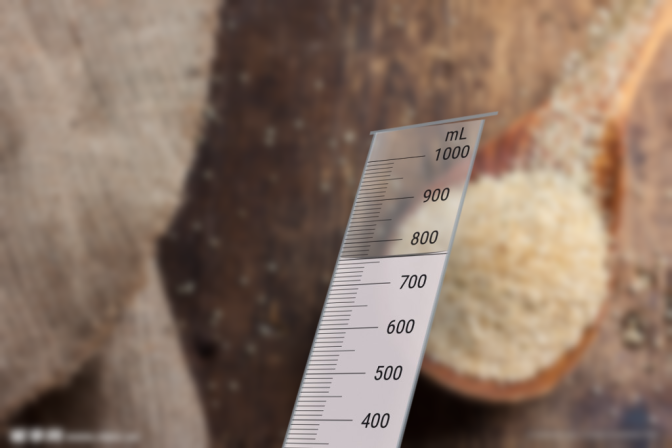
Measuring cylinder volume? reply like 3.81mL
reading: 760mL
